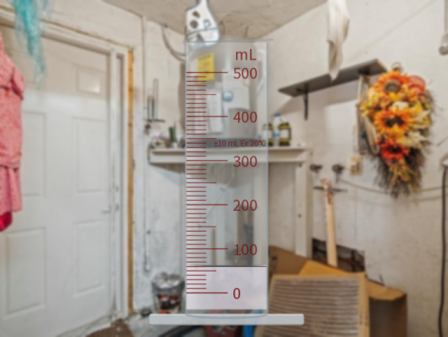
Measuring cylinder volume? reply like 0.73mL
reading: 60mL
